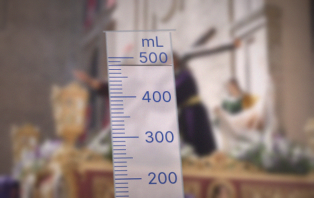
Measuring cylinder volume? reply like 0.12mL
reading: 480mL
